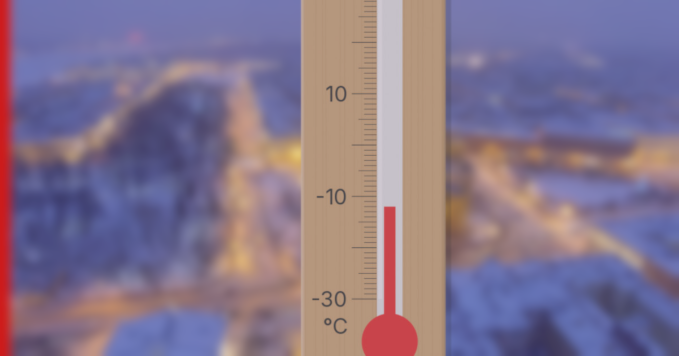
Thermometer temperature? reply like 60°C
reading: -12°C
